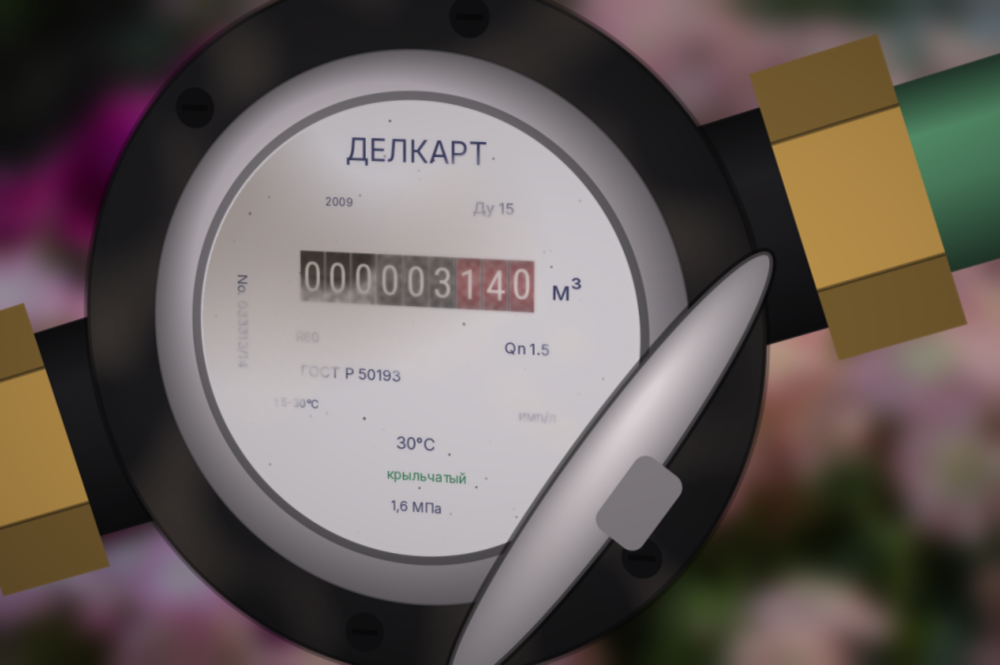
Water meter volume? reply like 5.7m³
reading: 3.140m³
